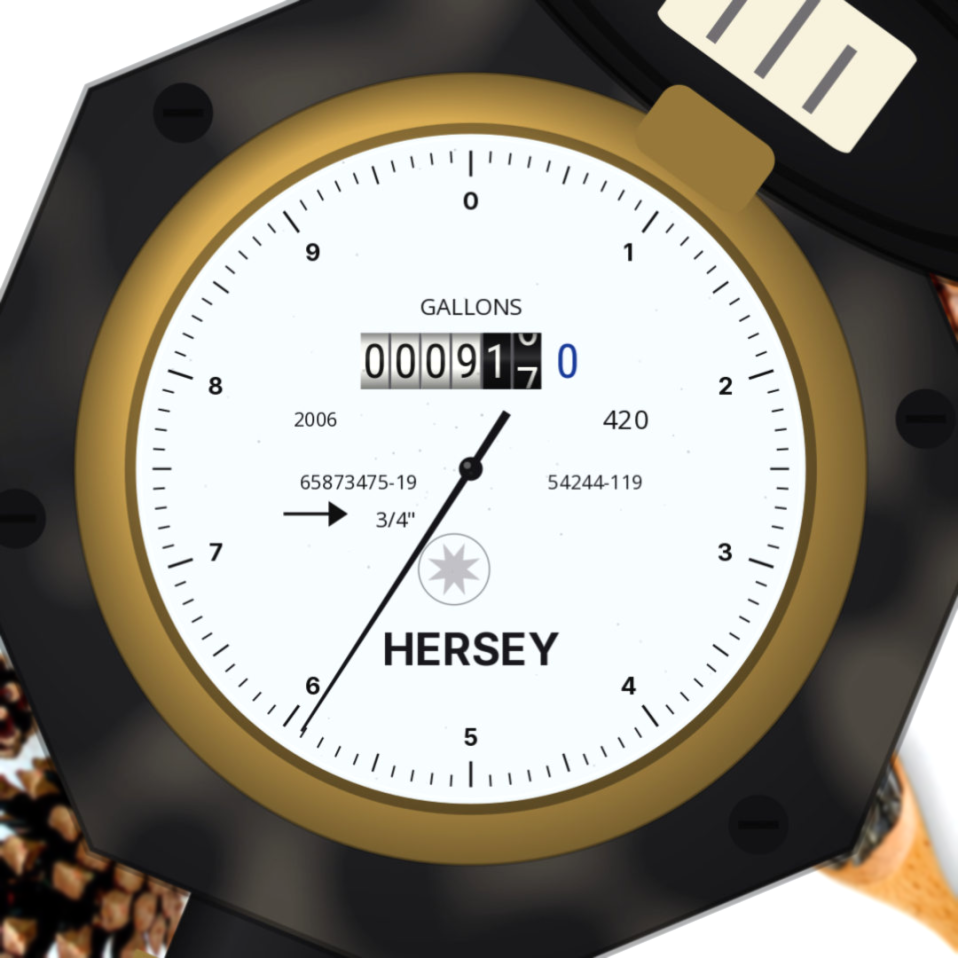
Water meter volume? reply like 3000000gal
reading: 9165.9gal
